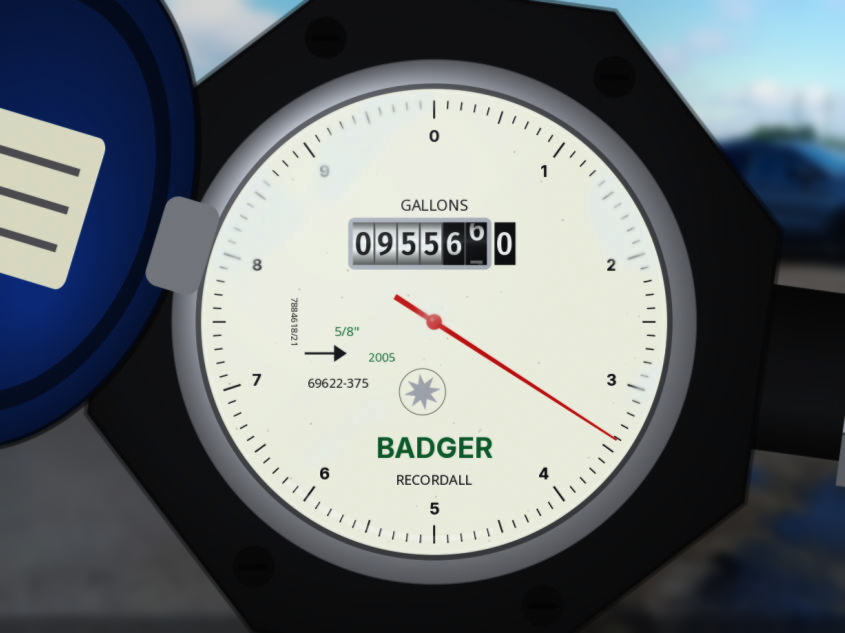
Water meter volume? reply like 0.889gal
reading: 955663.4gal
